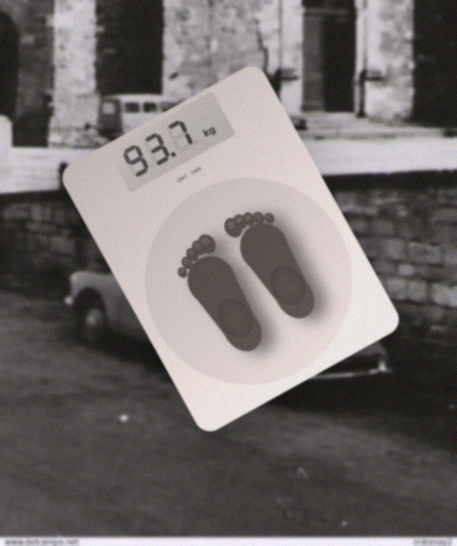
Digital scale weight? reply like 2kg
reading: 93.7kg
